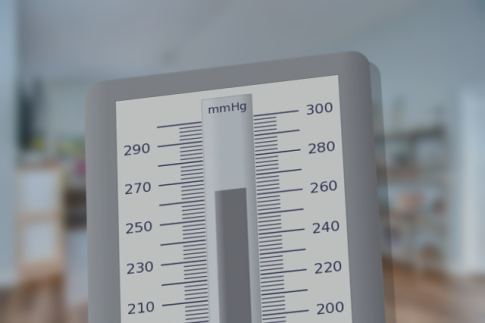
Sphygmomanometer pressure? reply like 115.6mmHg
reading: 264mmHg
